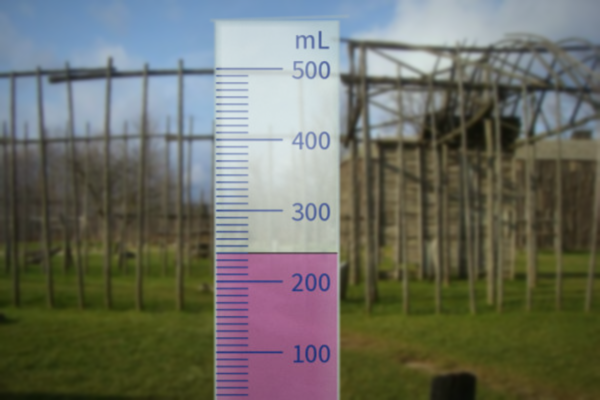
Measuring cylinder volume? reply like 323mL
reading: 240mL
